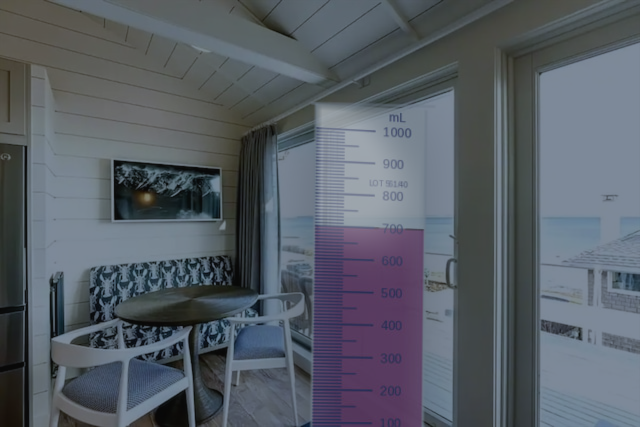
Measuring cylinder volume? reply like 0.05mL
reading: 700mL
